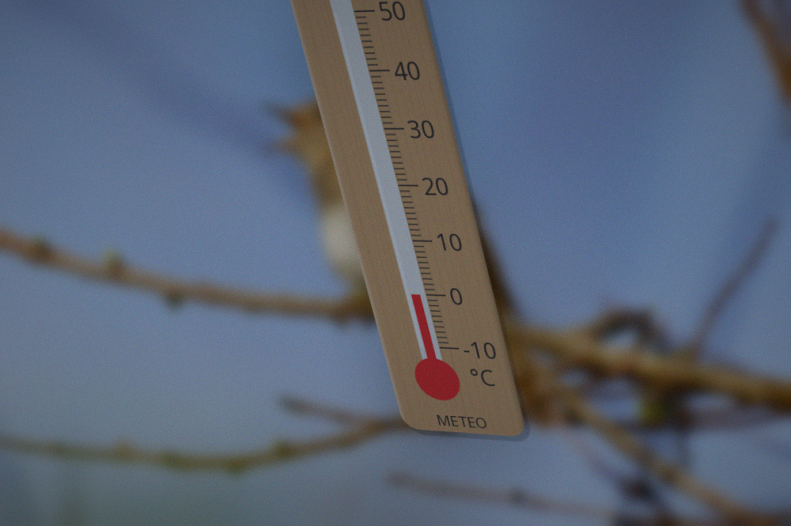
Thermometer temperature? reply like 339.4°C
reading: 0°C
